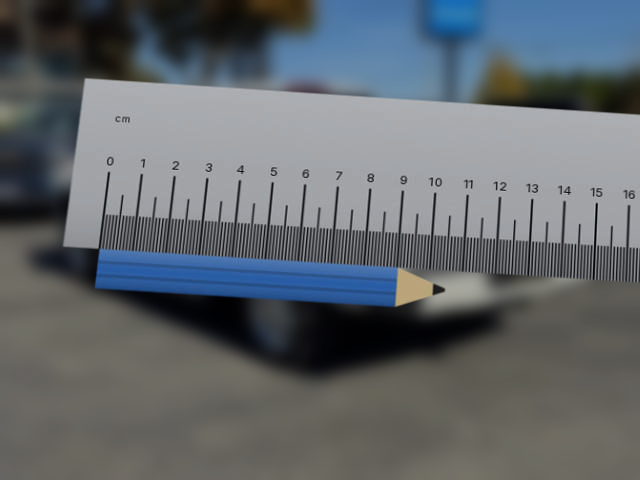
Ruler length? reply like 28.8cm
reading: 10.5cm
